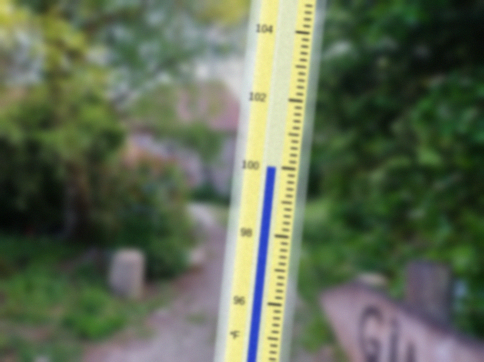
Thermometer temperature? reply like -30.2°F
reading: 100°F
